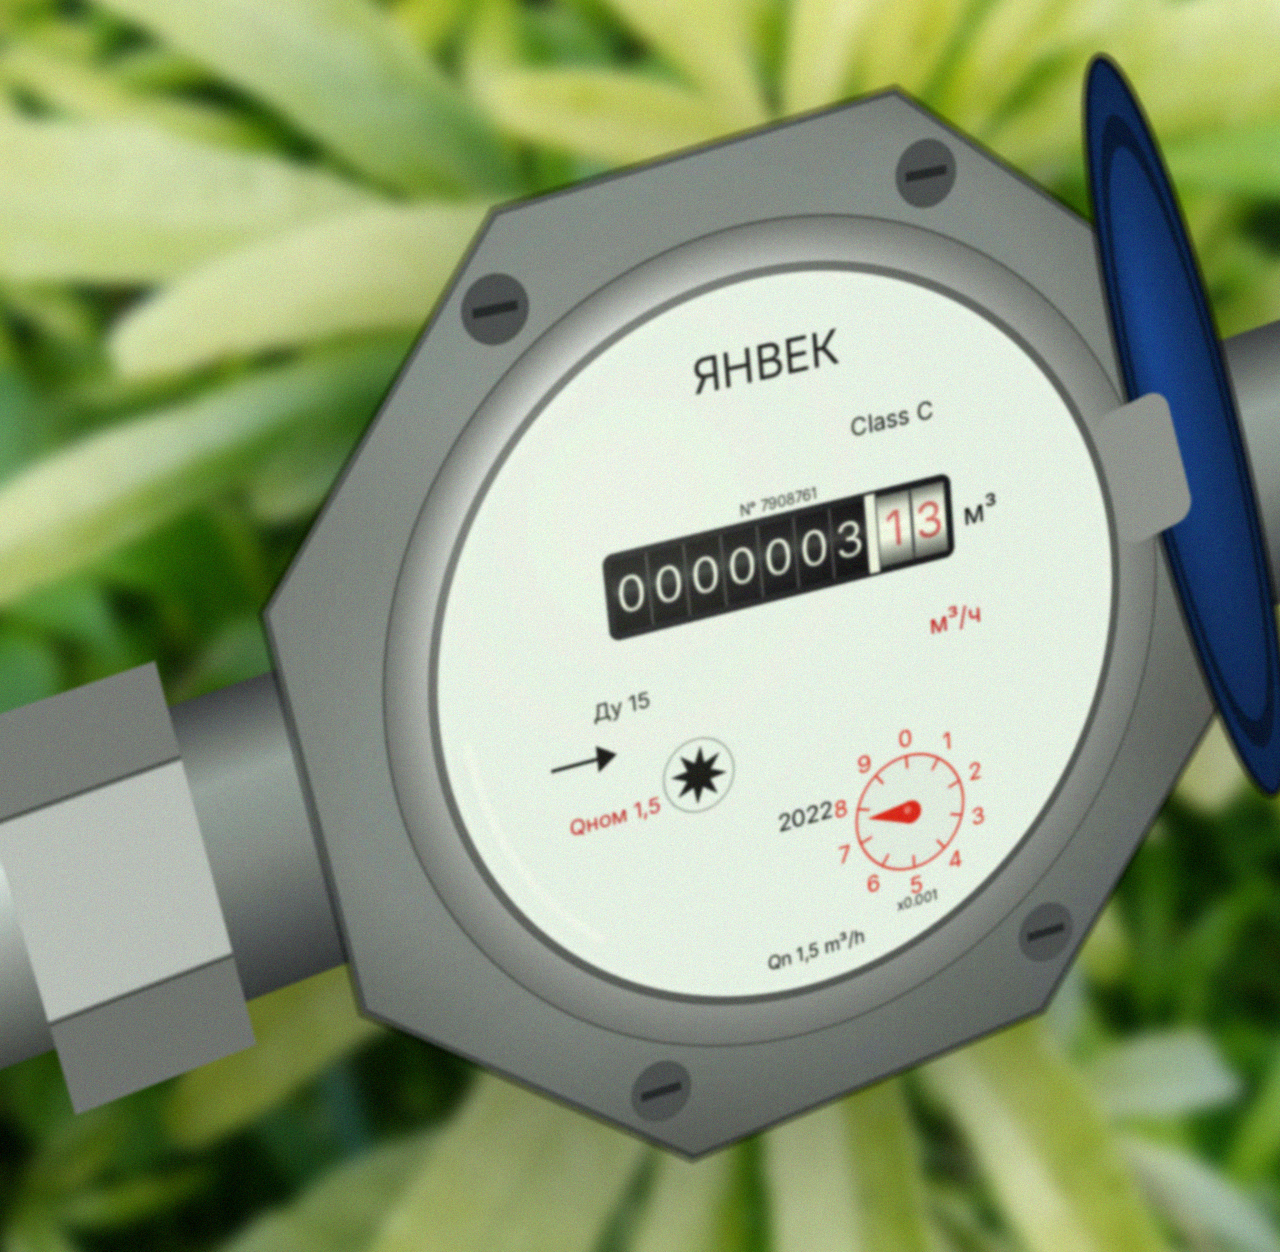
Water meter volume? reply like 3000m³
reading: 3.137m³
